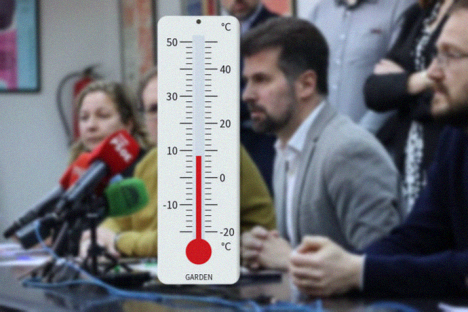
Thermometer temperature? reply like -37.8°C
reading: 8°C
